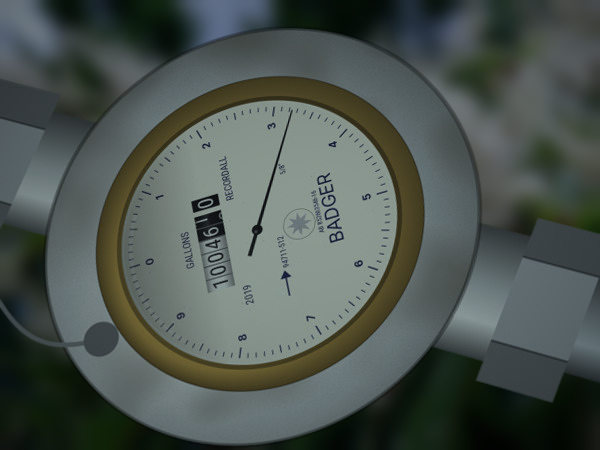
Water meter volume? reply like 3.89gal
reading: 1004613.2gal
